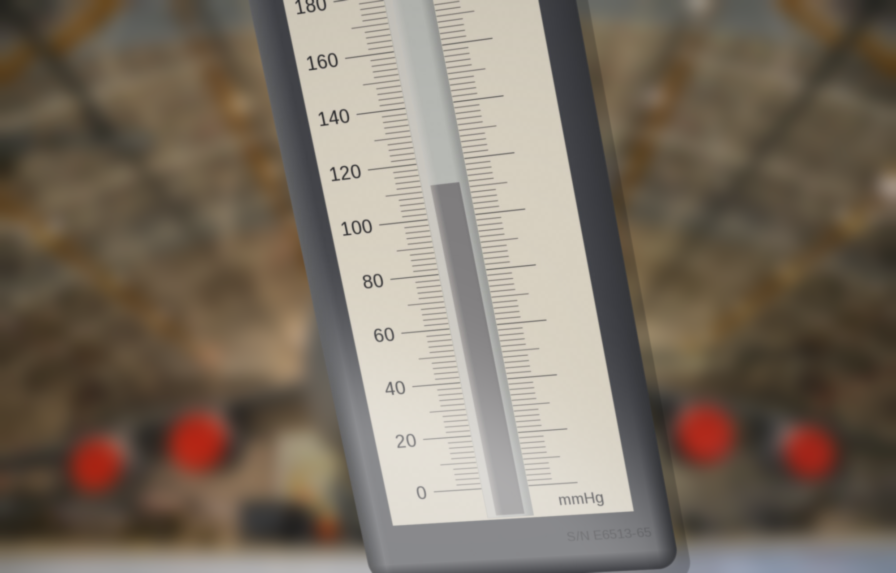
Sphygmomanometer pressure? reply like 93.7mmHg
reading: 112mmHg
